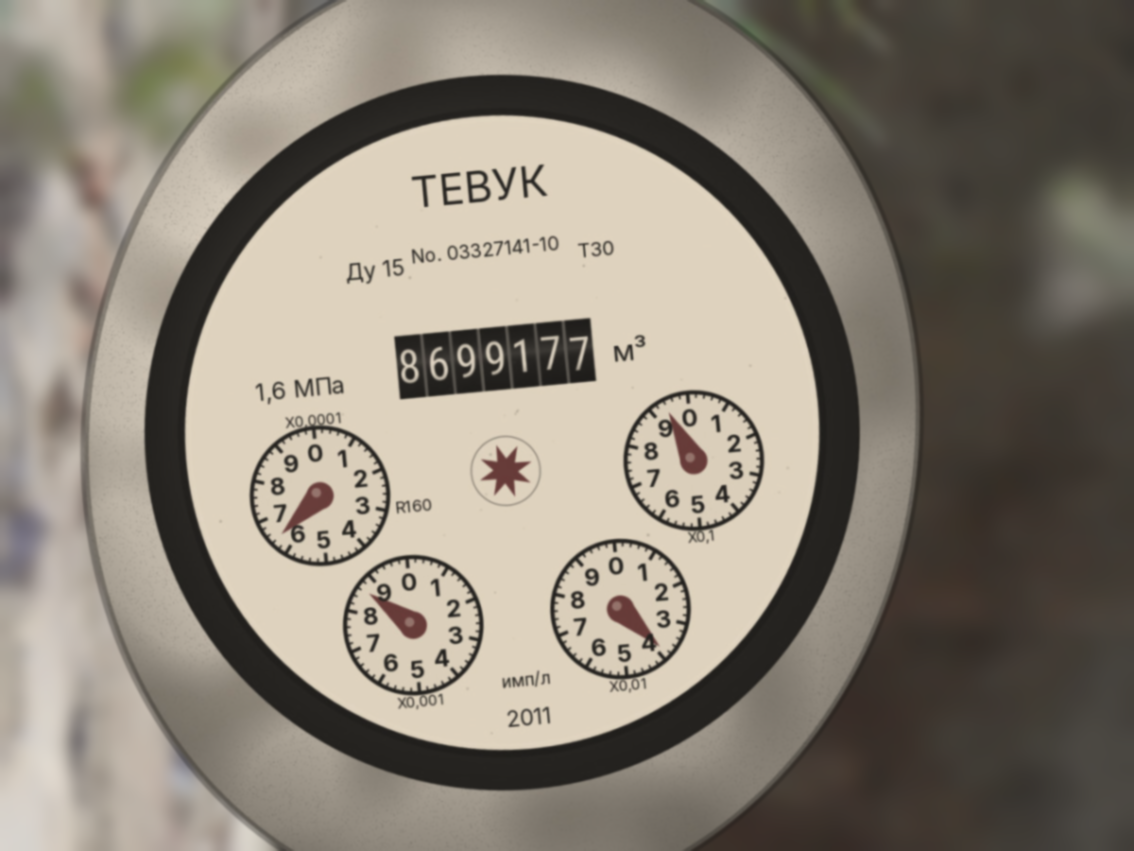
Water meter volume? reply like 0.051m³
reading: 8699176.9386m³
